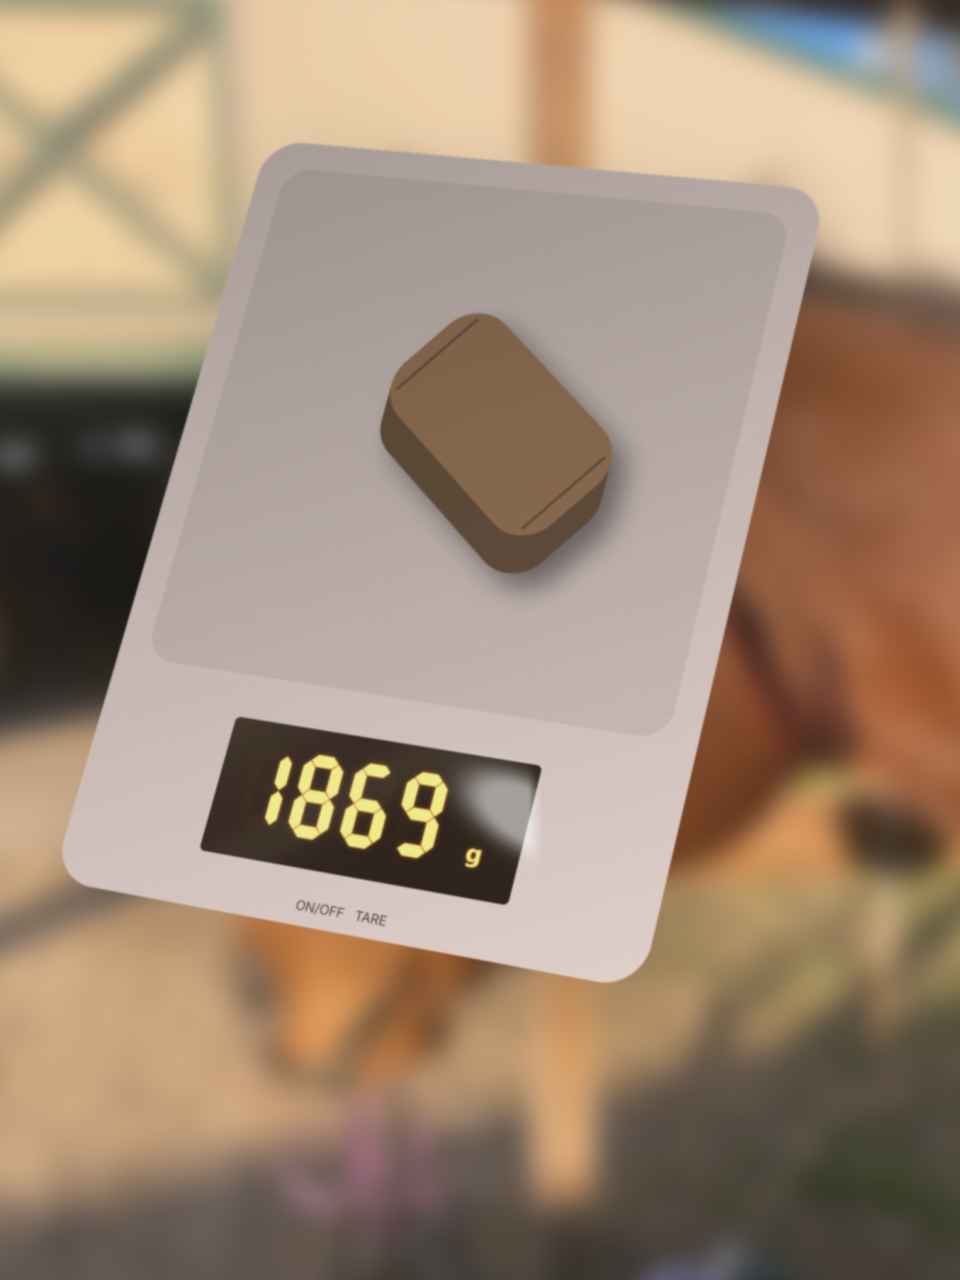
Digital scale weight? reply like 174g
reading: 1869g
